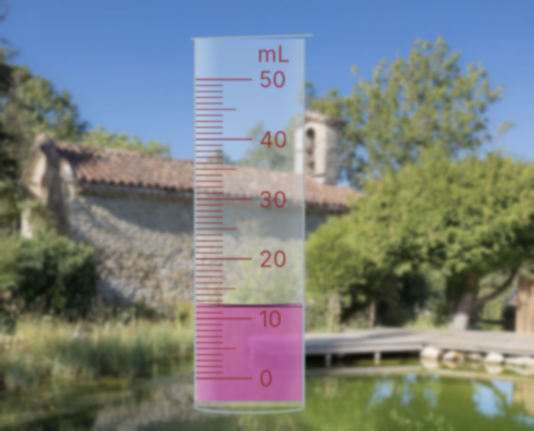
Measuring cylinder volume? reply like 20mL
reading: 12mL
